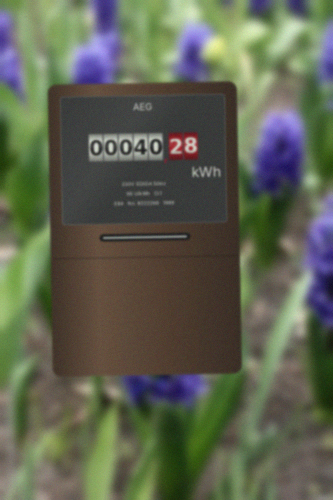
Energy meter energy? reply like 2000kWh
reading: 40.28kWh
